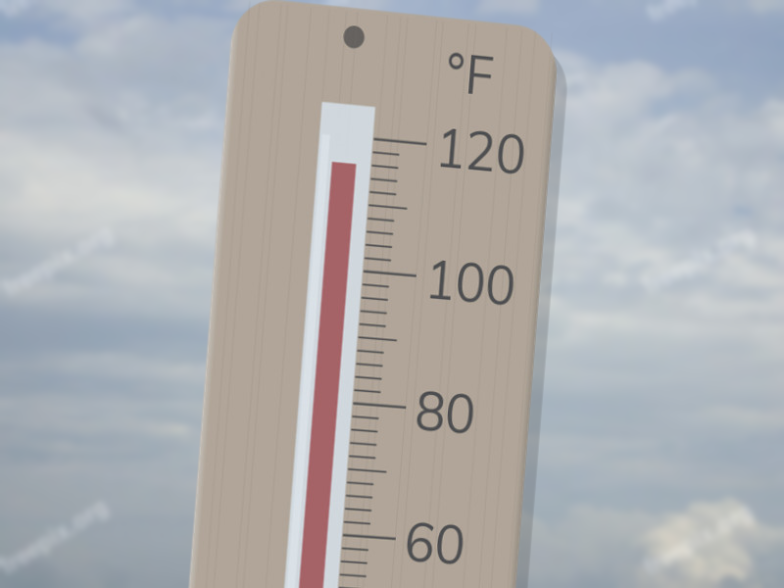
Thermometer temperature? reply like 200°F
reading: 116°F
